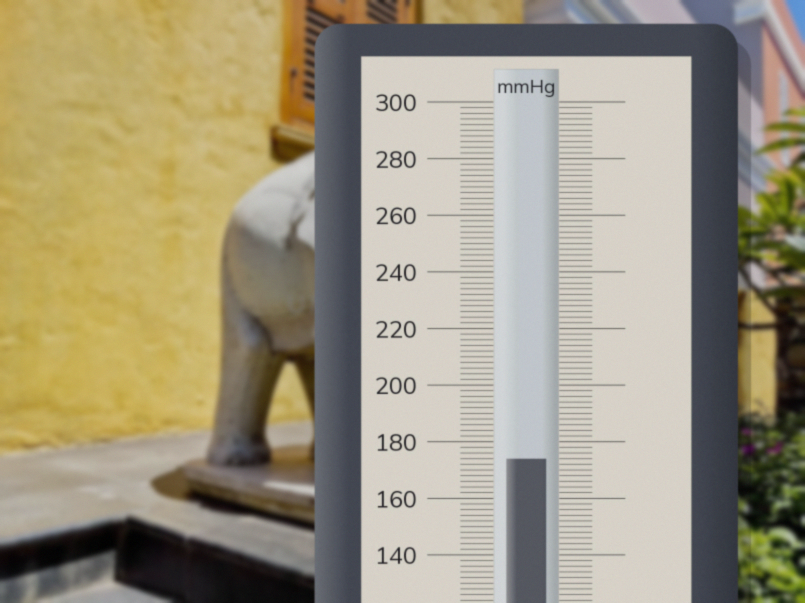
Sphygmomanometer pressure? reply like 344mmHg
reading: 174mmHg
